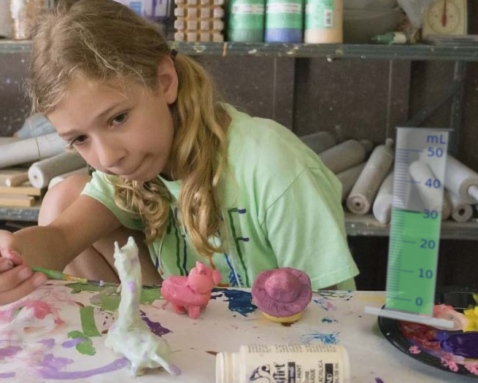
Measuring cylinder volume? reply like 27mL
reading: 30mL
